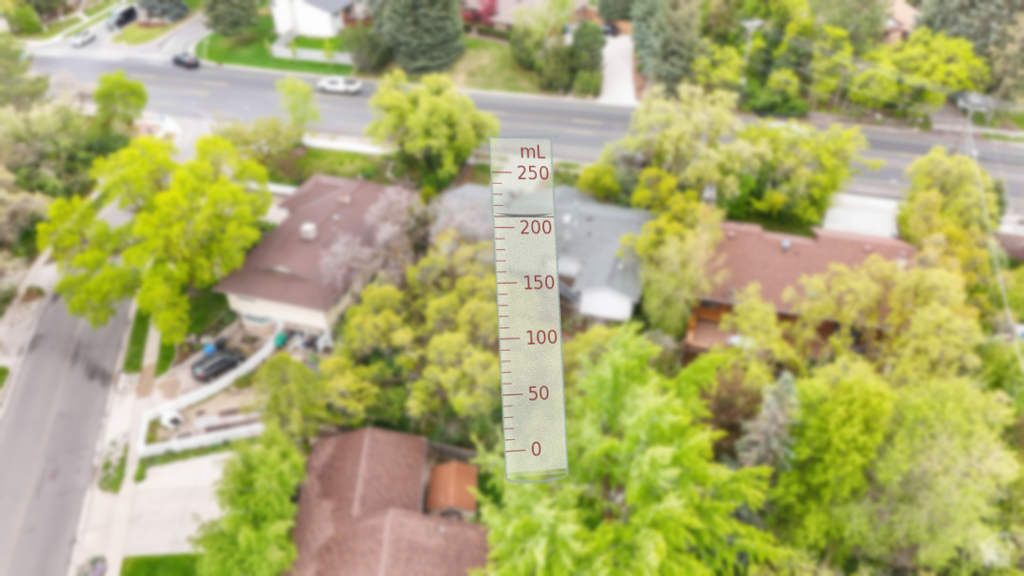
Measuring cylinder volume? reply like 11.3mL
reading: 210mL
